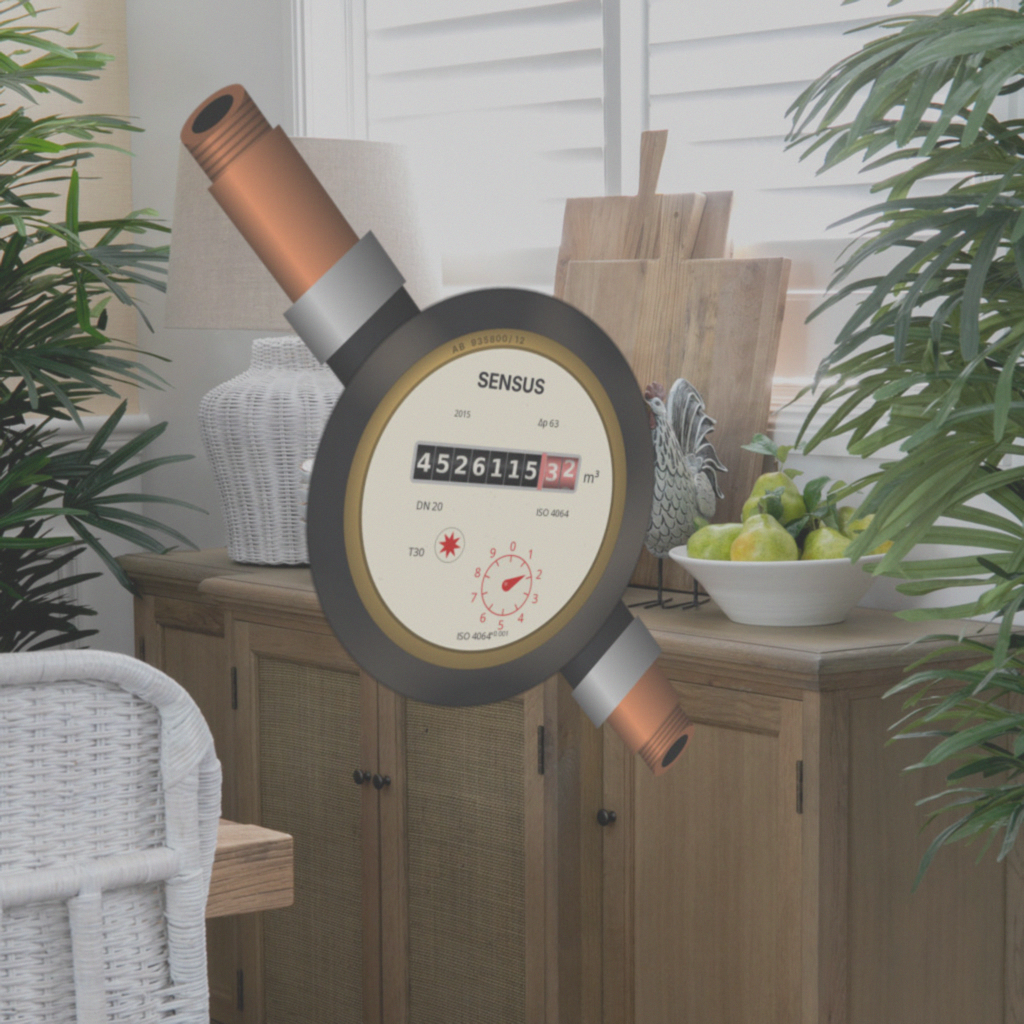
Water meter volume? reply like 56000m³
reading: 4526115.321m³
